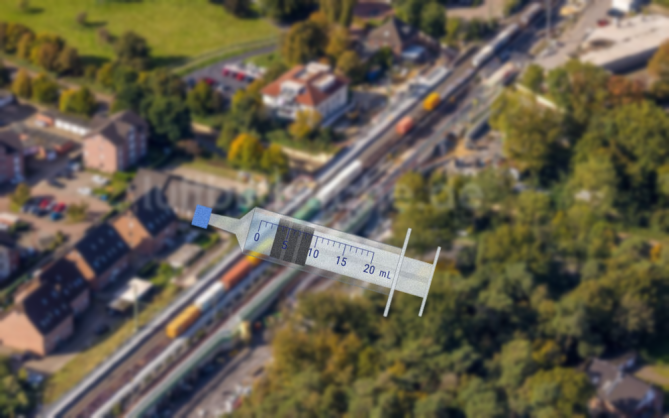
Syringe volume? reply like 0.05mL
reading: 3mL
